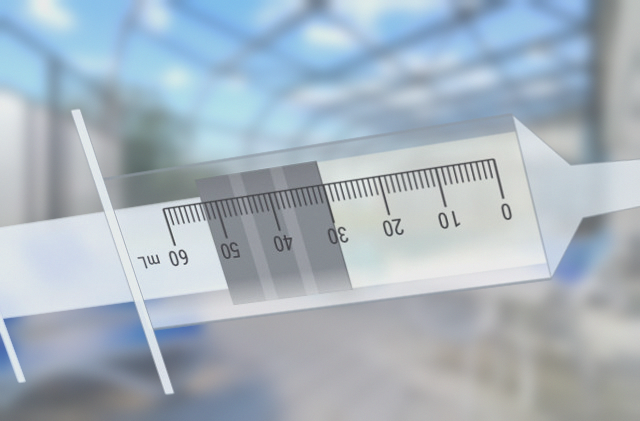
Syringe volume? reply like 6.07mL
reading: 30mL
